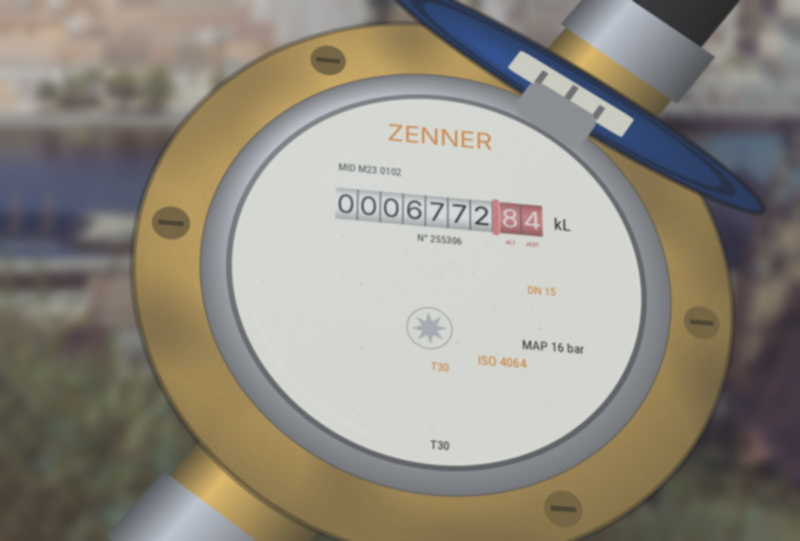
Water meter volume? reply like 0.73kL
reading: 6772.84kL
